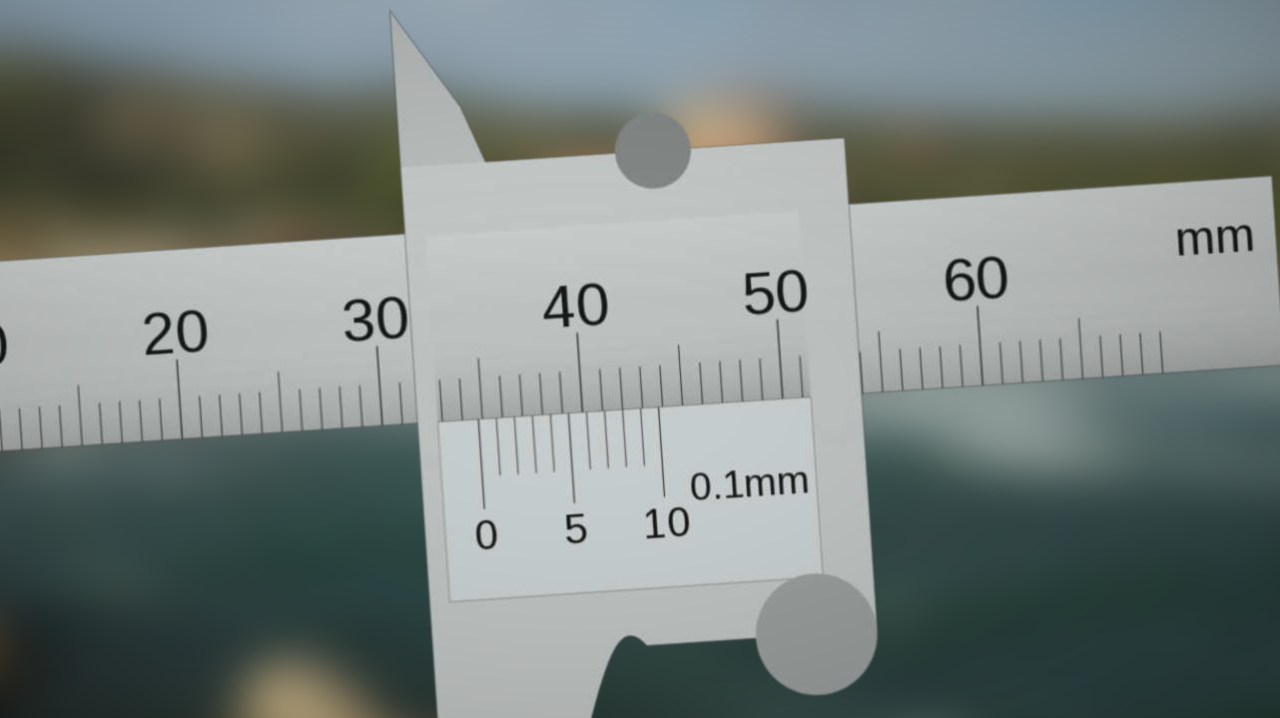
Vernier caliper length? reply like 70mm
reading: 34.8mm
